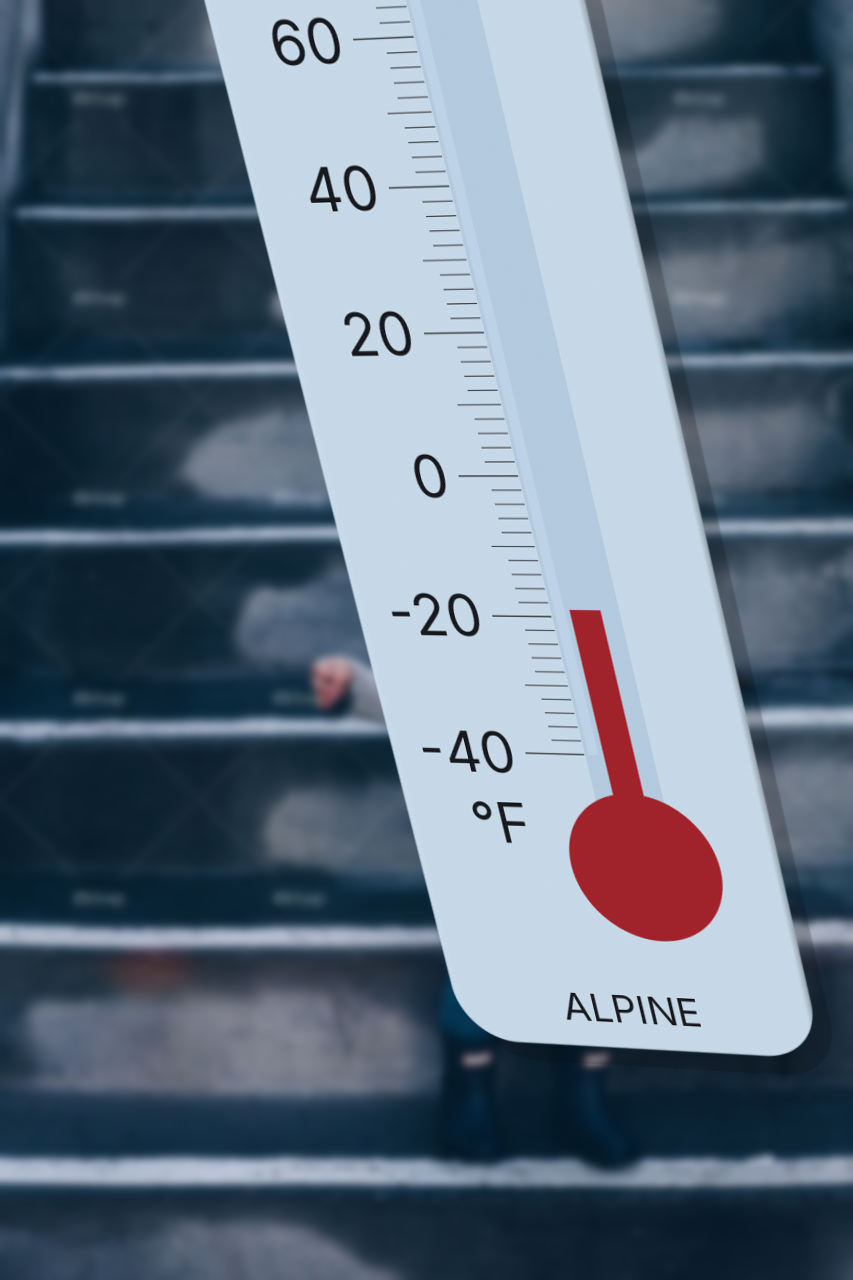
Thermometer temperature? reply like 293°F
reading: -19°F
